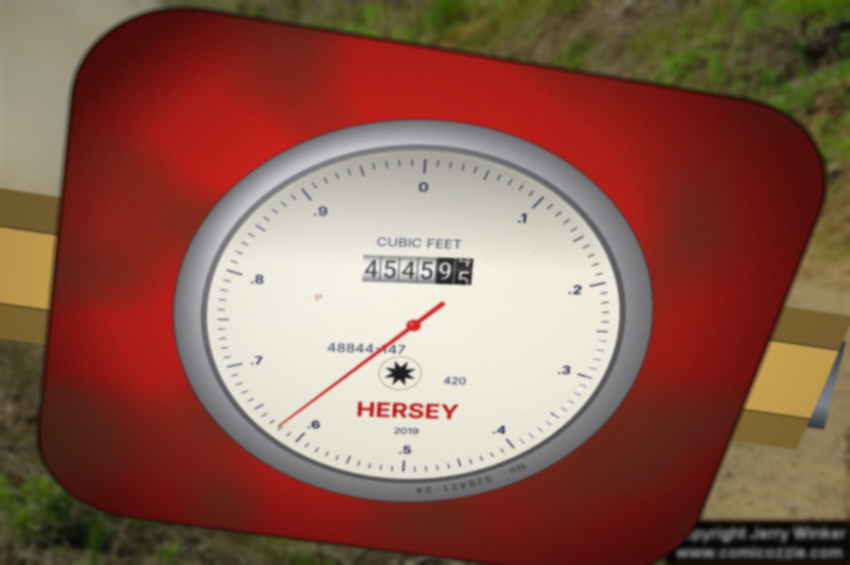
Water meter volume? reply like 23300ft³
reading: 454594.62ft³
